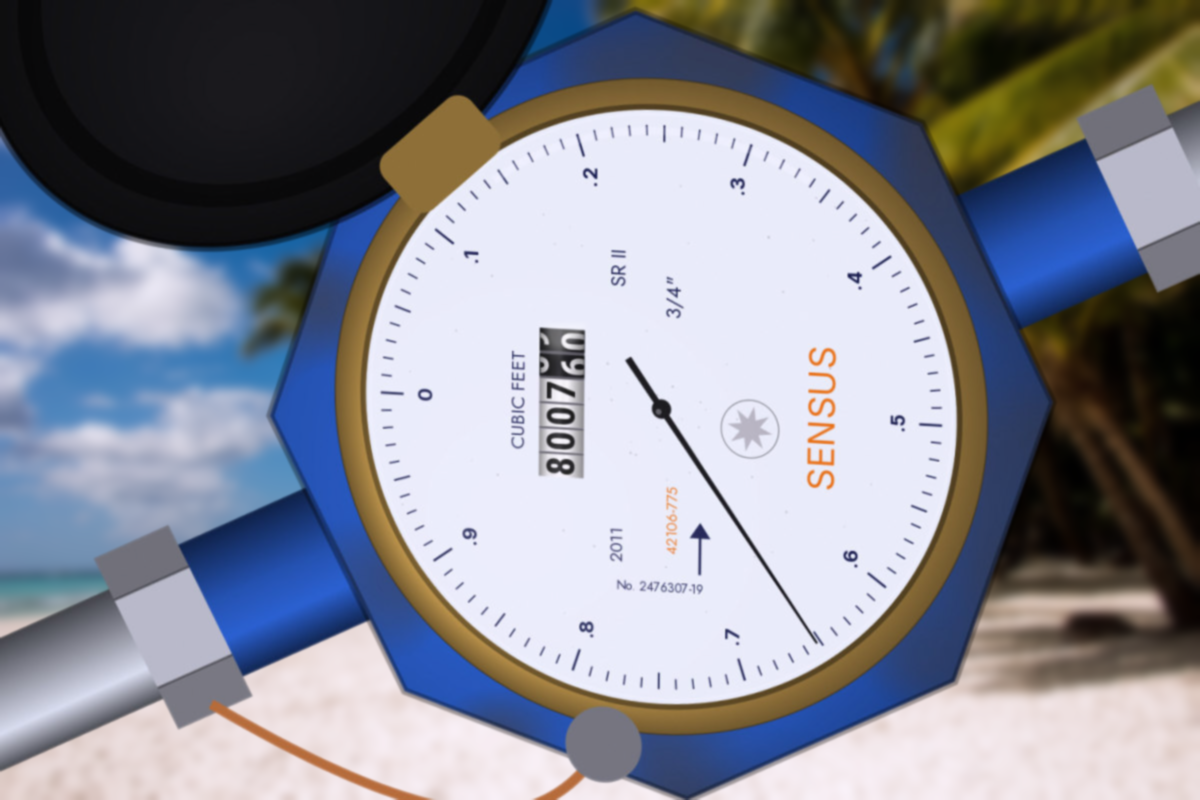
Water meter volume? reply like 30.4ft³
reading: 800759.65ft³
